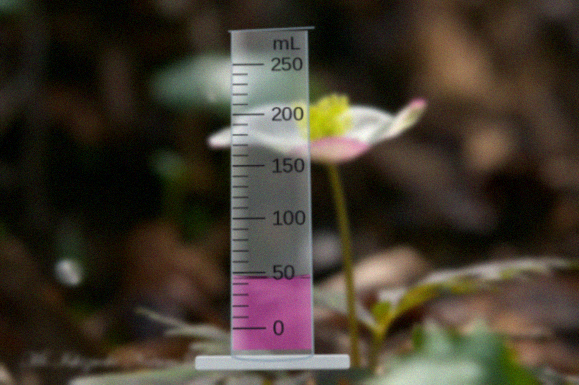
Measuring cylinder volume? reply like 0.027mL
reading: 45mL
